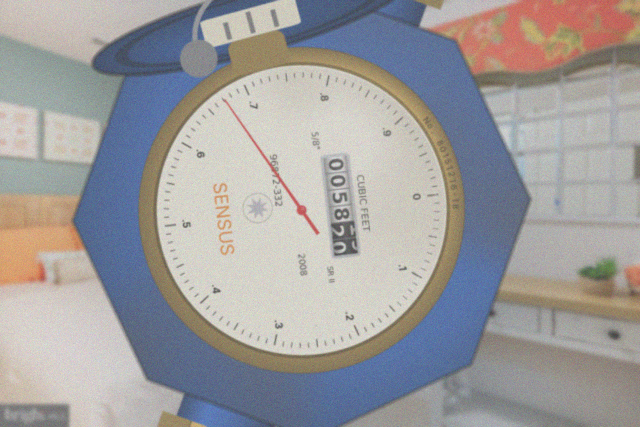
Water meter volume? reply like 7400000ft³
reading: 5819.67ft³
